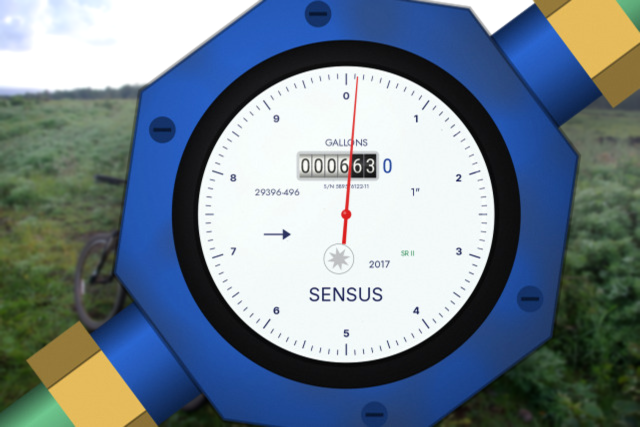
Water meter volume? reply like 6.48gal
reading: 6630.1gal
